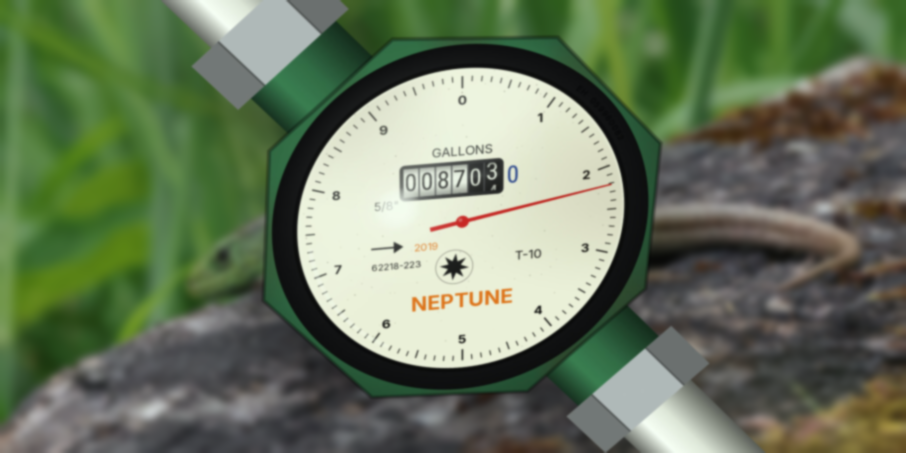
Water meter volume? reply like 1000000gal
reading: 87032.2gal
